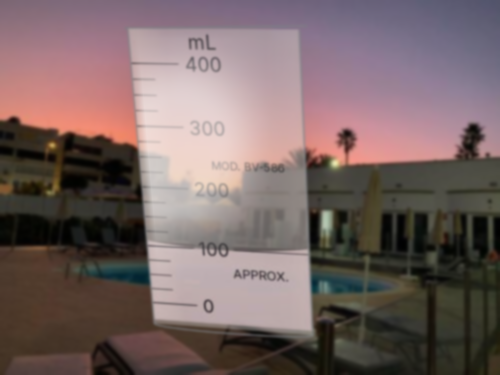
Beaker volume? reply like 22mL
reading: 100mL
